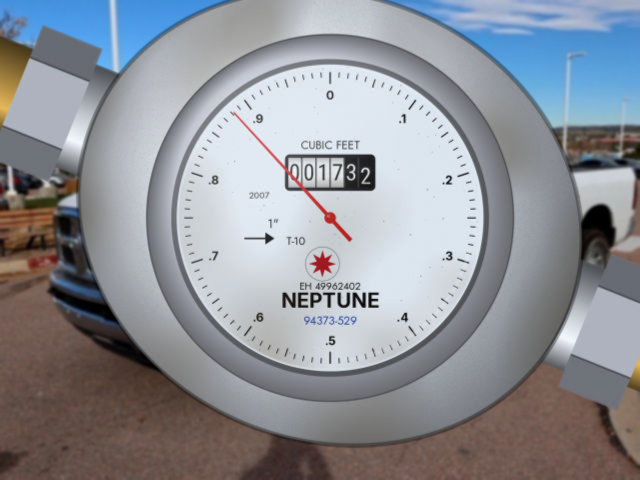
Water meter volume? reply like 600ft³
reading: 1731.88ft³
